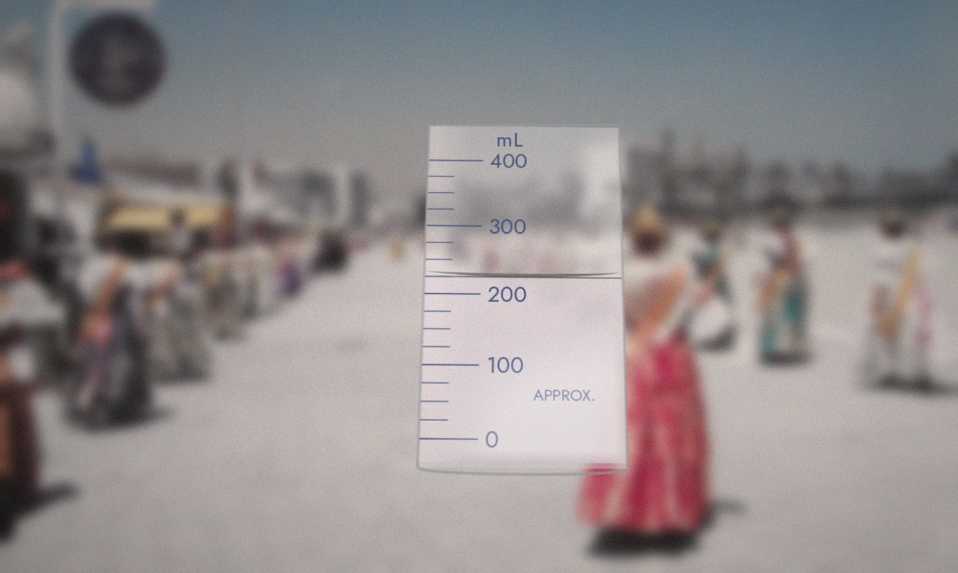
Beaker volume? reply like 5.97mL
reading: 225mL
